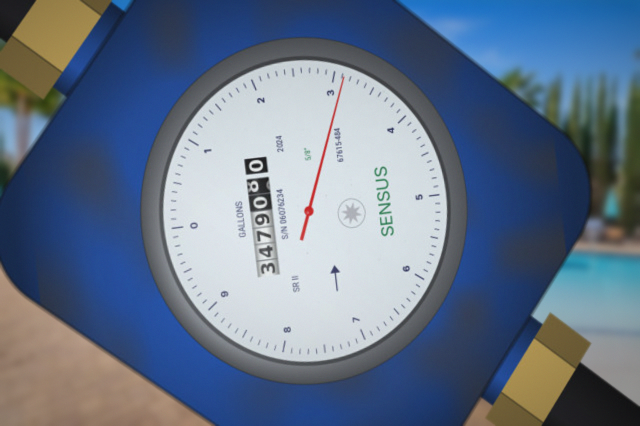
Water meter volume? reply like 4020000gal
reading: 3479083.1gal
